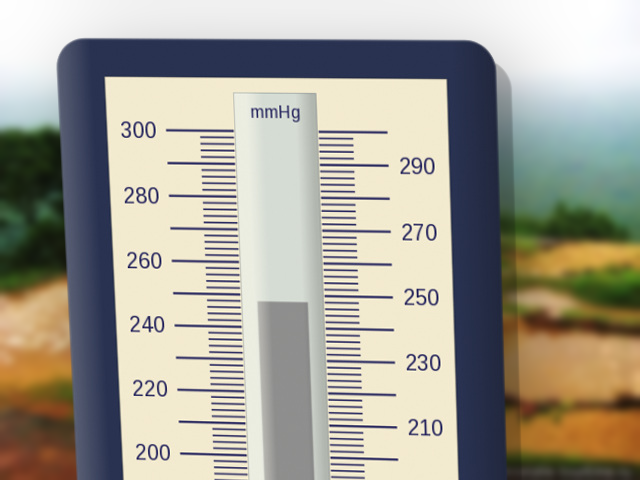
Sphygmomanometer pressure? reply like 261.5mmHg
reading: 248mmHg
